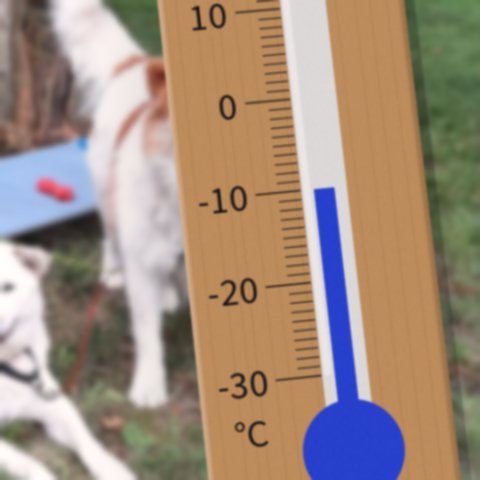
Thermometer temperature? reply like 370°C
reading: -10°C
